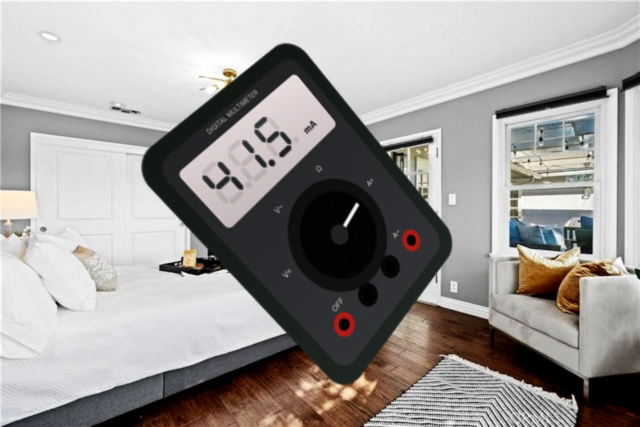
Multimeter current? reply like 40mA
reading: 41.5mA
